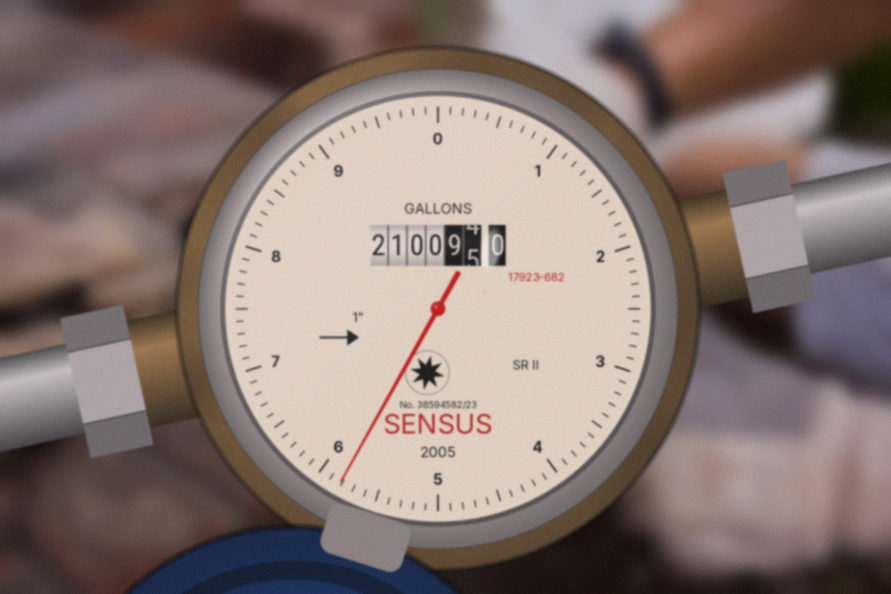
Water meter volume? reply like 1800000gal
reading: 2100945.8gal
